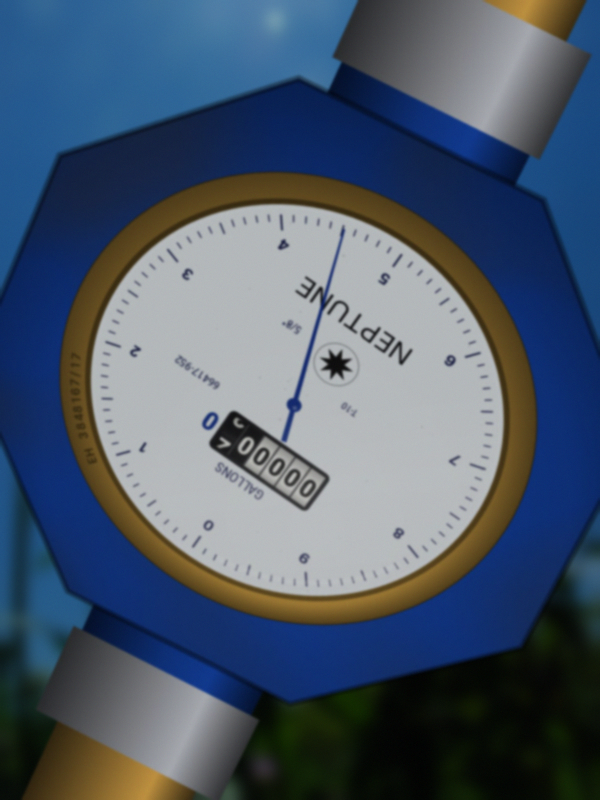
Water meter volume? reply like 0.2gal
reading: 24.5gal
